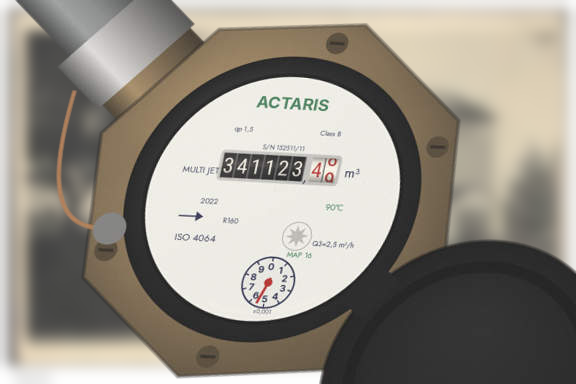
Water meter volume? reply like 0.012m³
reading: 341123.485m³
